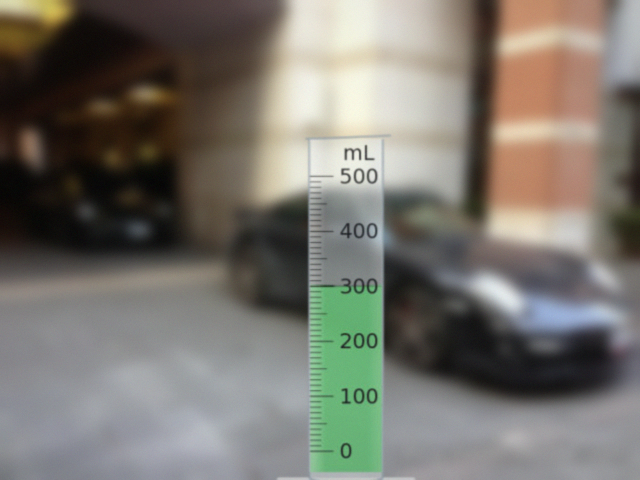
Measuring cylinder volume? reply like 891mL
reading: 300mL
